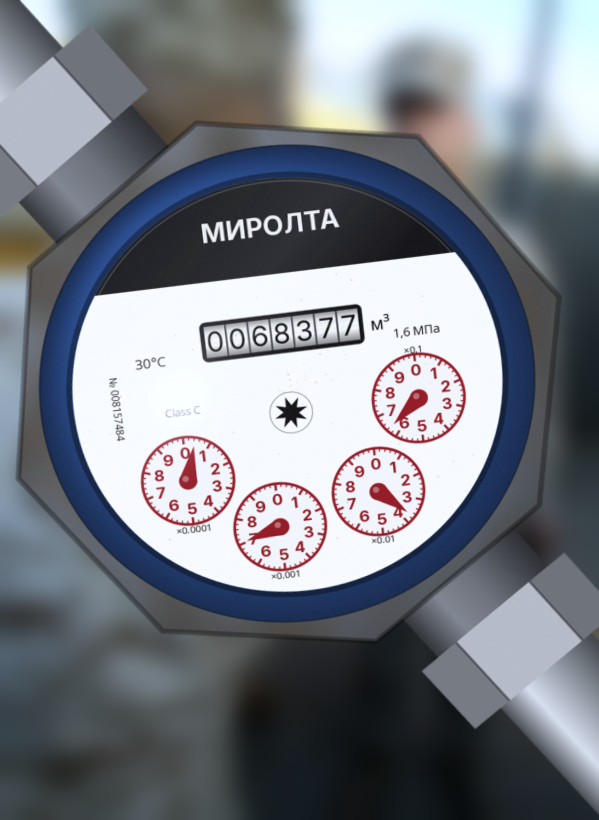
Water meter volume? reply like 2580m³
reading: 68377.6370m³
